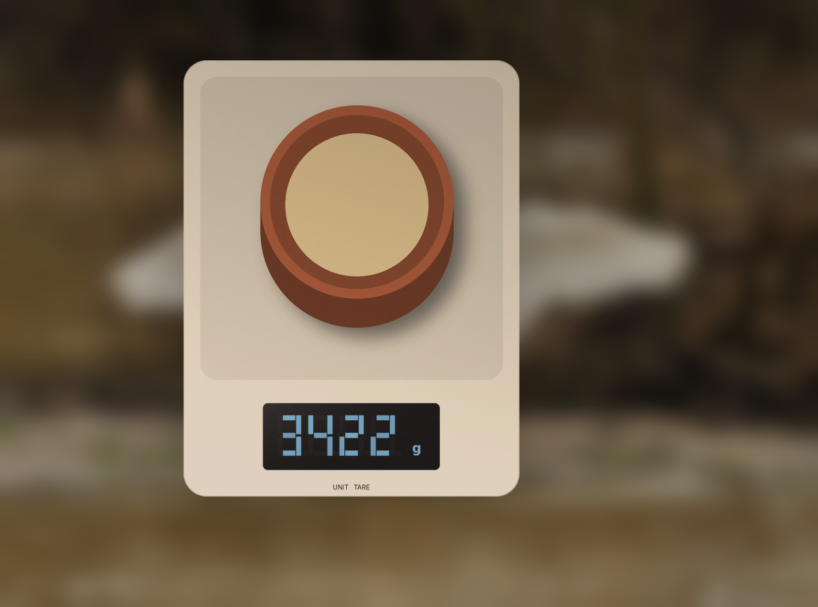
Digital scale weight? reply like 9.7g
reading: 3422g
